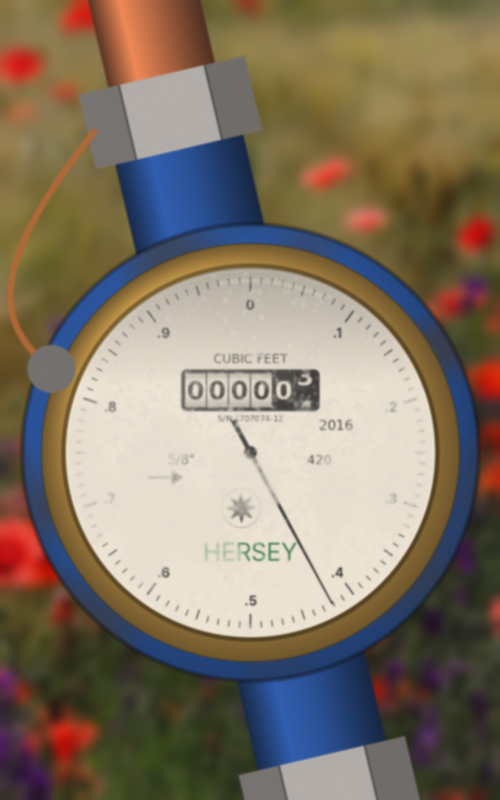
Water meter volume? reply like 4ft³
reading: 3.42ft³
